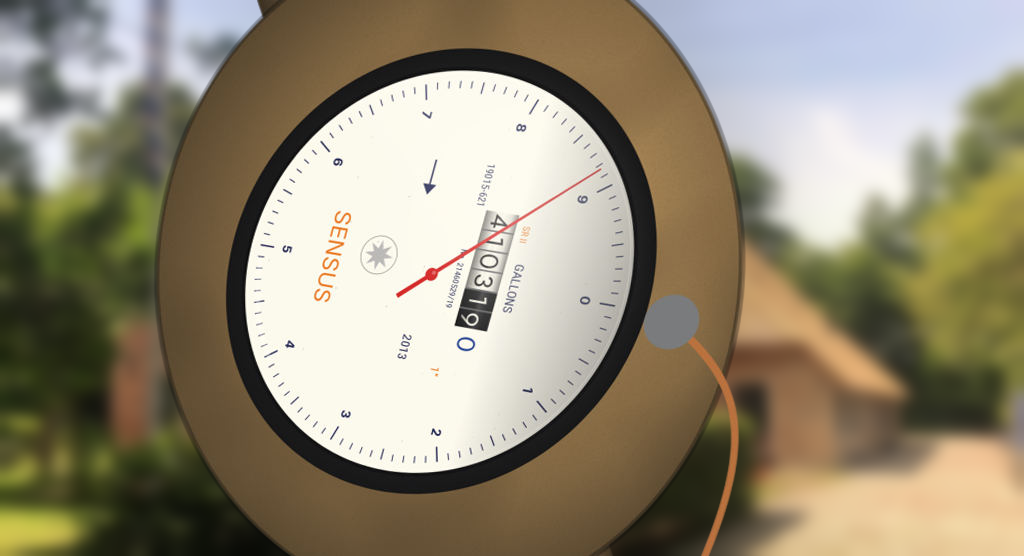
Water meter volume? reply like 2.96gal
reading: 4103188.8gal
